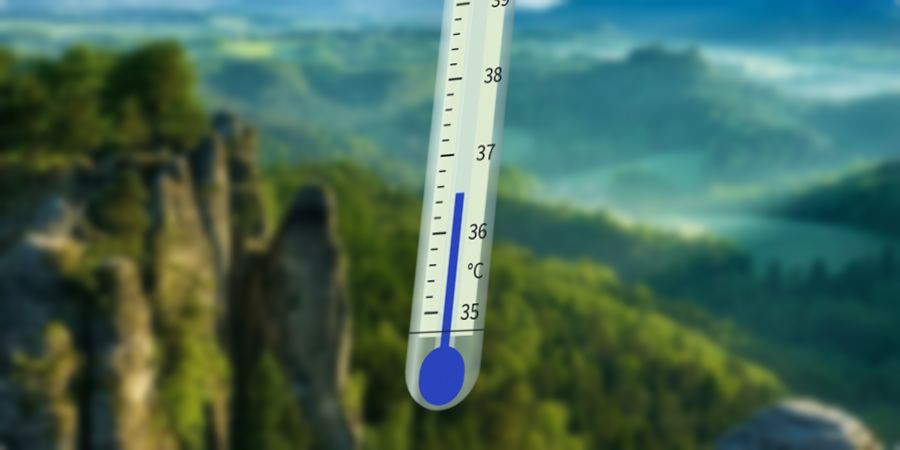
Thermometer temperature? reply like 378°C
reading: 36.5°C
